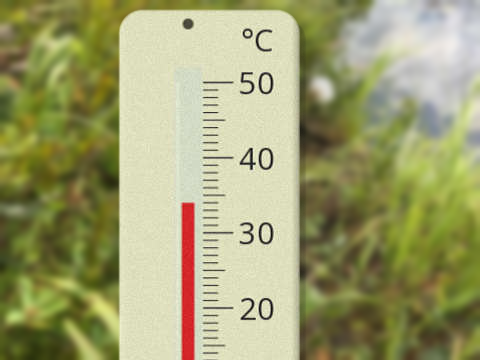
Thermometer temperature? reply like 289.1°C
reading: 34°C
